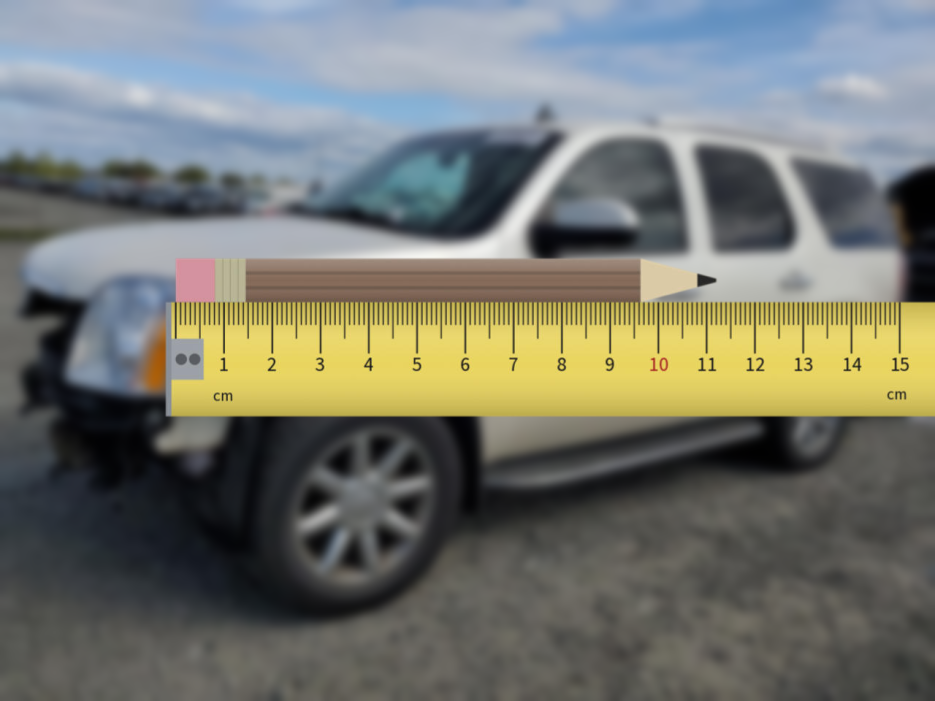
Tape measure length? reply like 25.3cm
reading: 11.2cm
